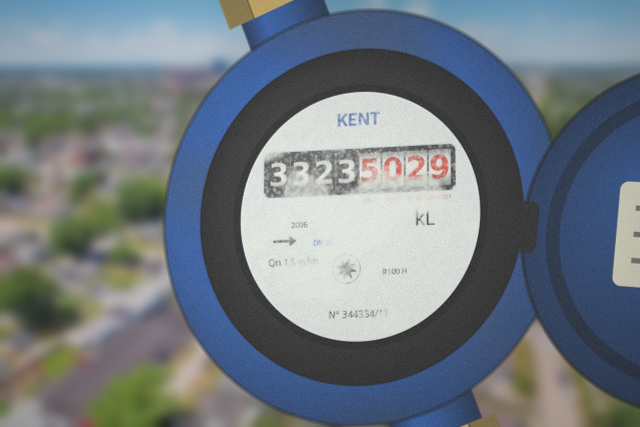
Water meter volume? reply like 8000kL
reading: 3323.5029kL
